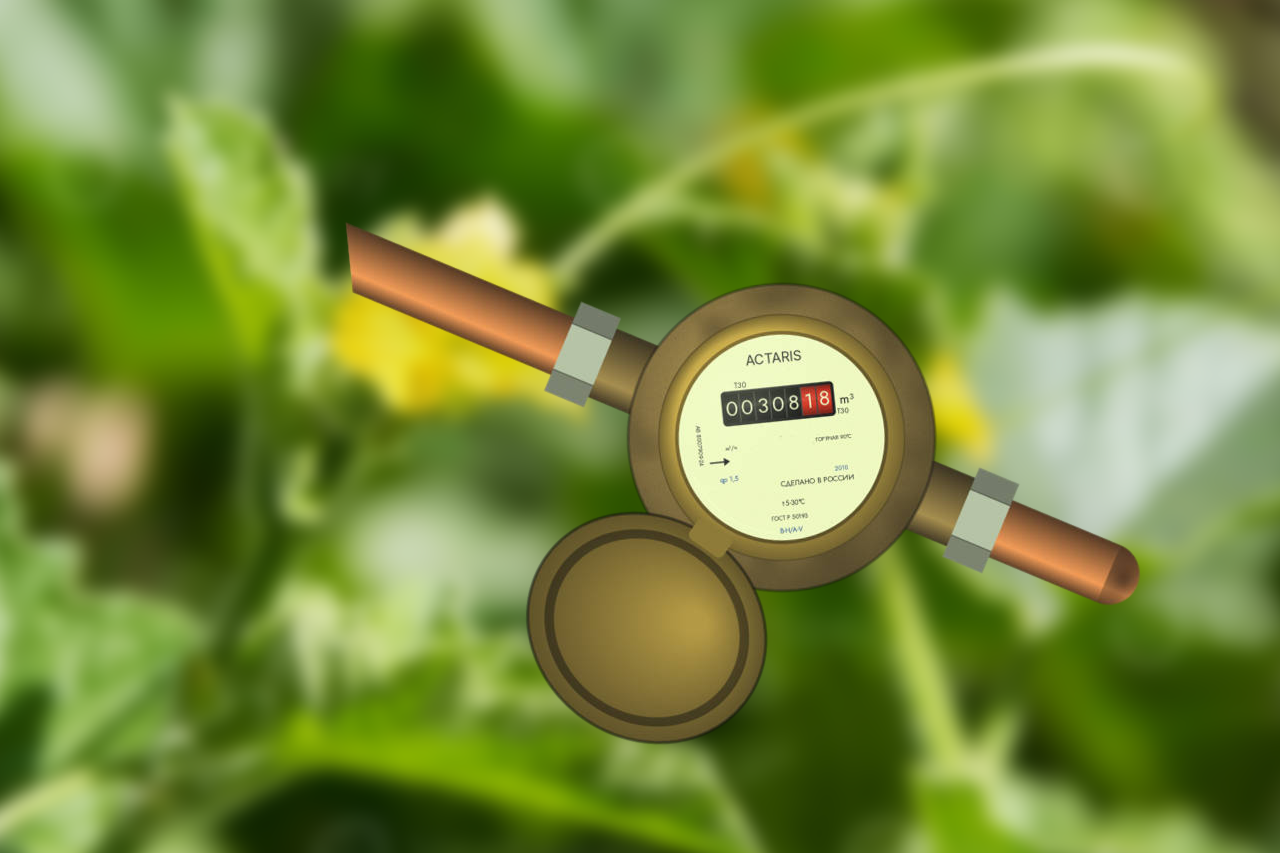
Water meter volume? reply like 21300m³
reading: 308.18m³
